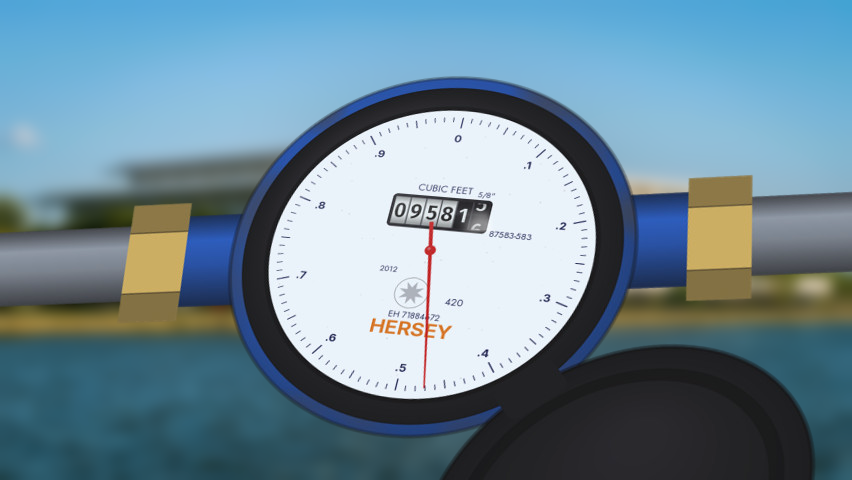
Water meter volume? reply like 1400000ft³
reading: 95815.47ft³
